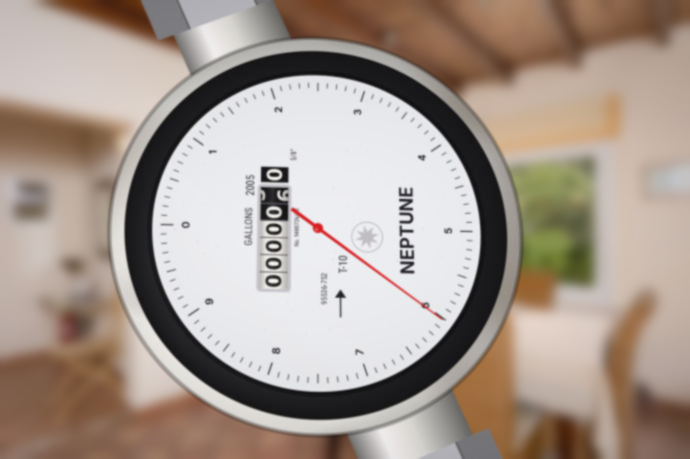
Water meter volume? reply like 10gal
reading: 56.0gal
